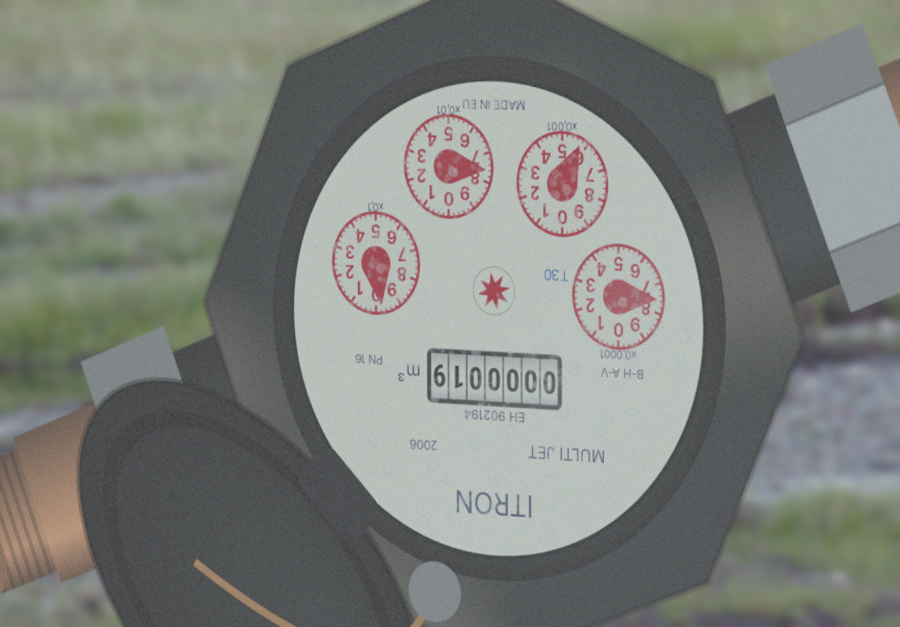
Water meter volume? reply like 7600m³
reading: 18.9757m³
